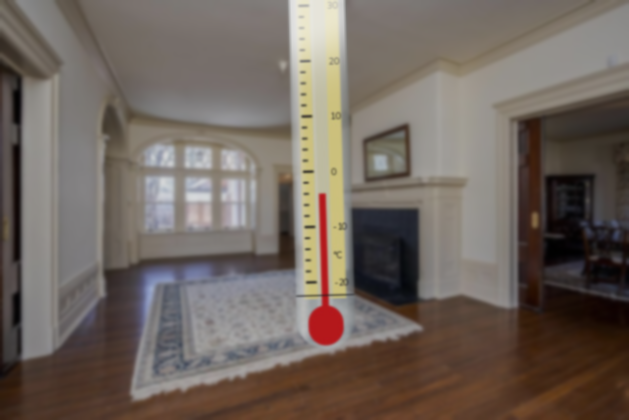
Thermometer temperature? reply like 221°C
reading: -4°C
